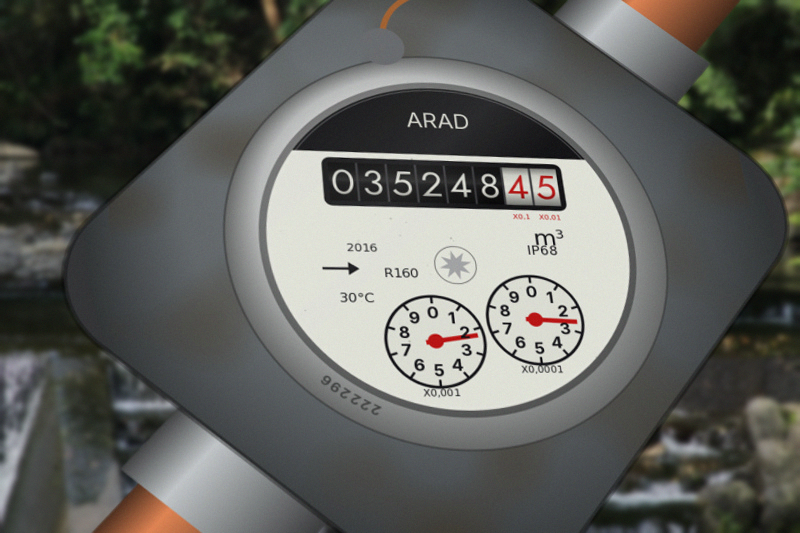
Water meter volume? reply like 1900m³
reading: 35248.4522m³
